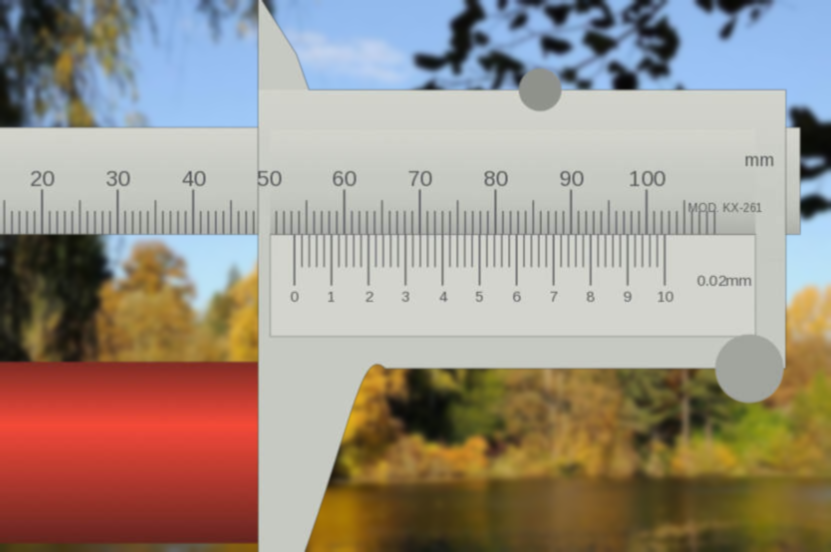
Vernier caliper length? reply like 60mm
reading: 53.4mm
